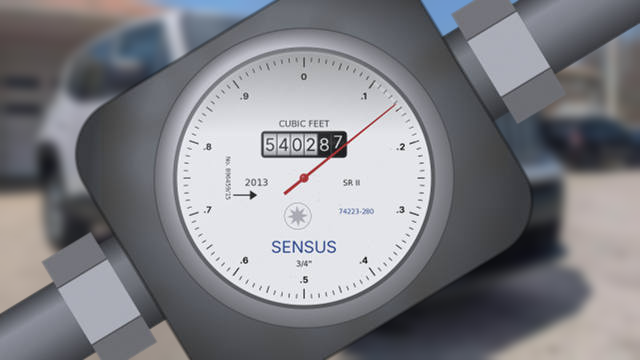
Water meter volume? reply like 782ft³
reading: 540287.14ft³
